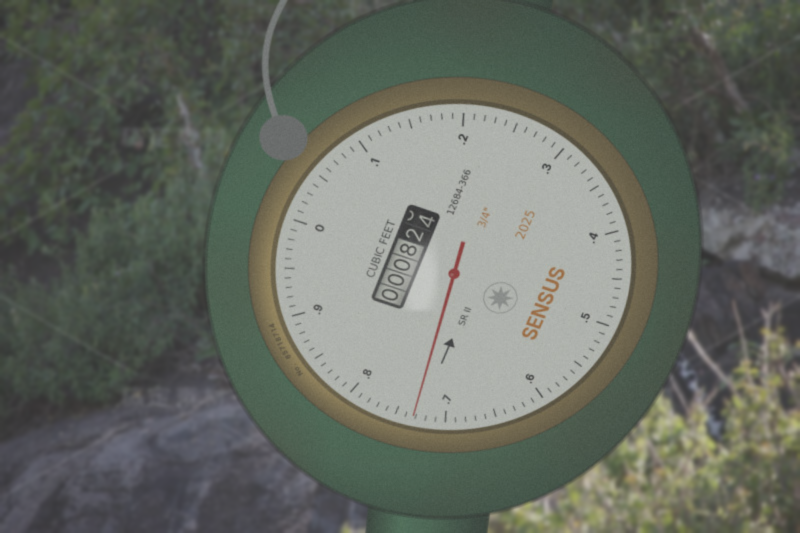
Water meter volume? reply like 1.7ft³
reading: 823.73ft³
